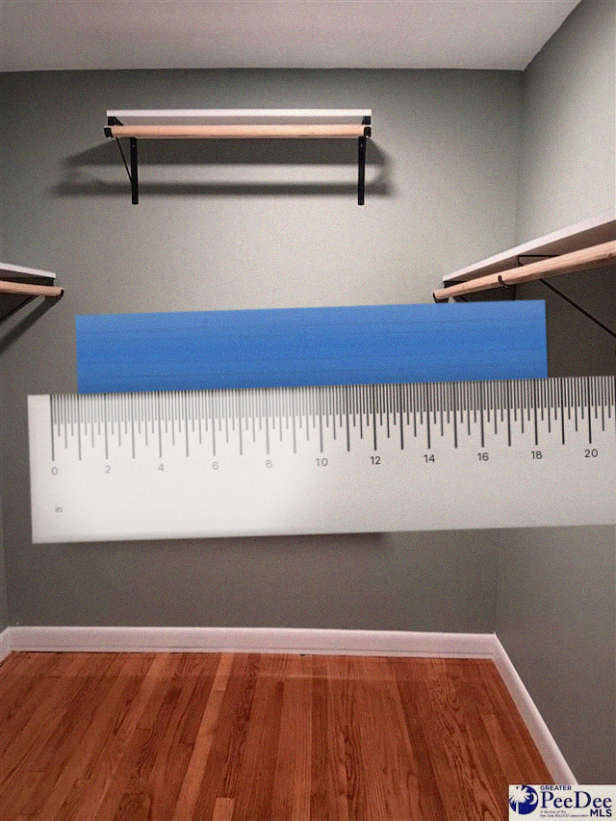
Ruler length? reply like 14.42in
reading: 17.5in
